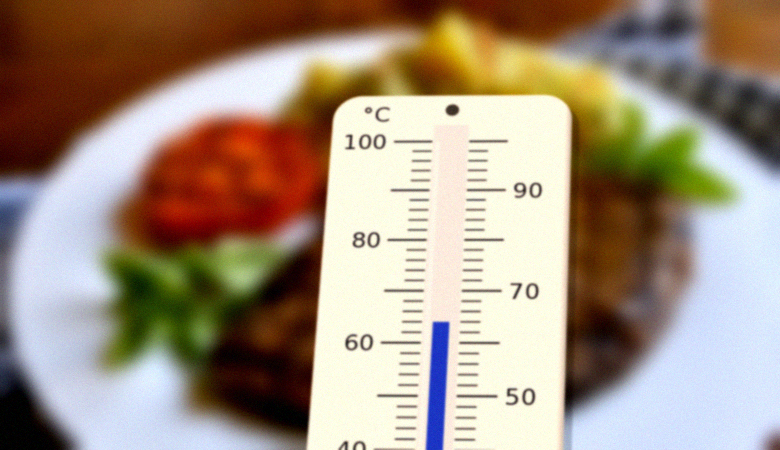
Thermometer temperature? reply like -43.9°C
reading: 64°C
